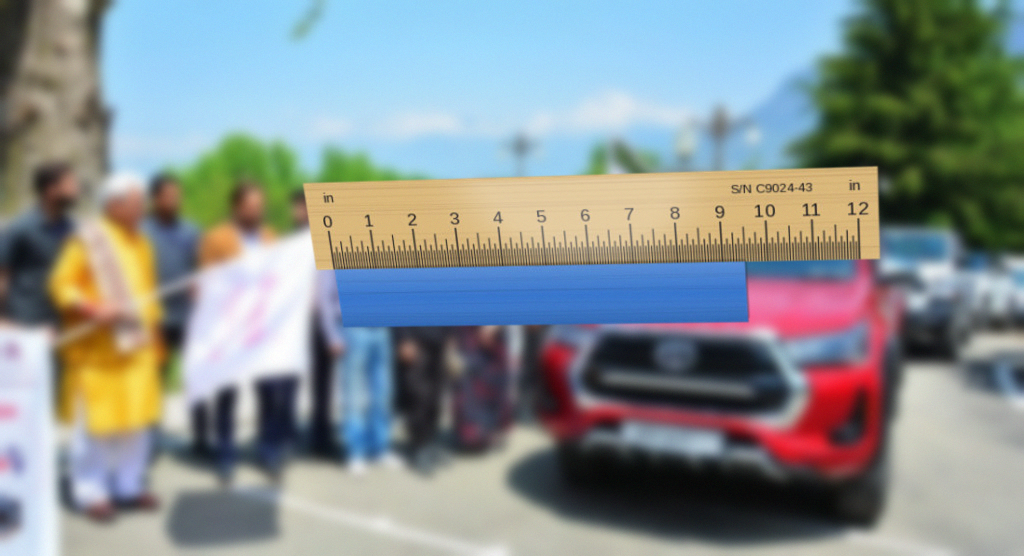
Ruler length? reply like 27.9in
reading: 9.5in
